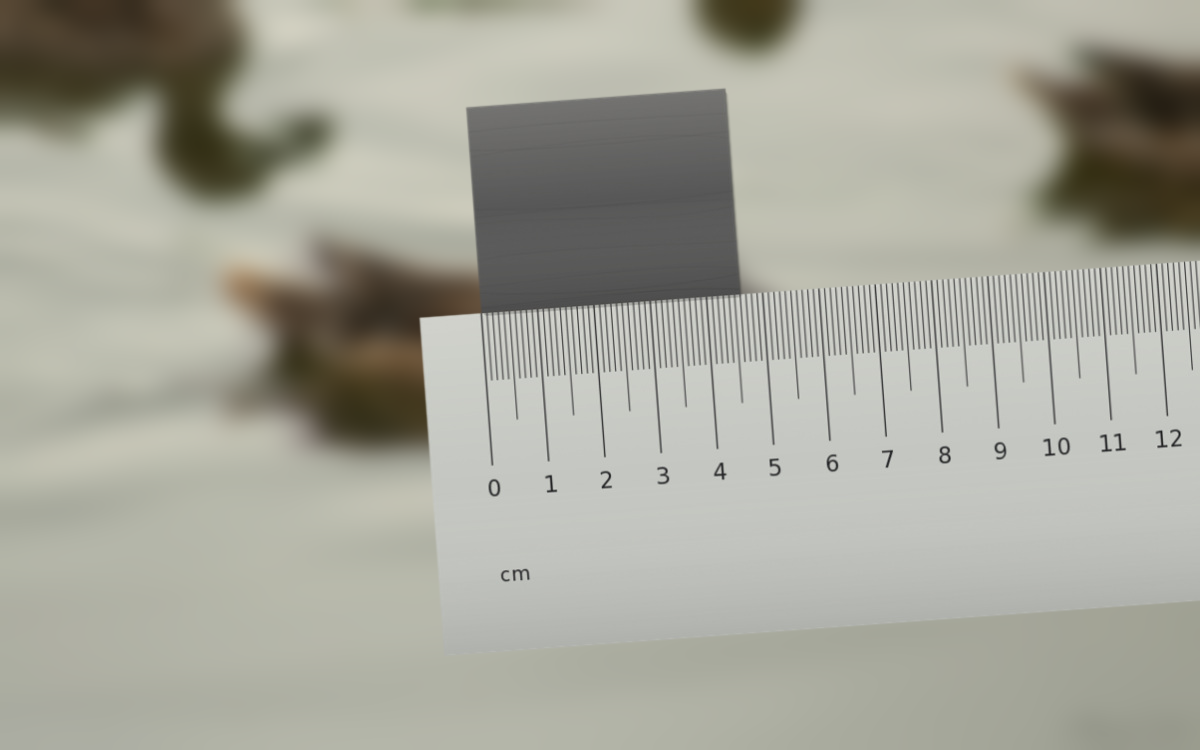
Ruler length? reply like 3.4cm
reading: 4.6cm
